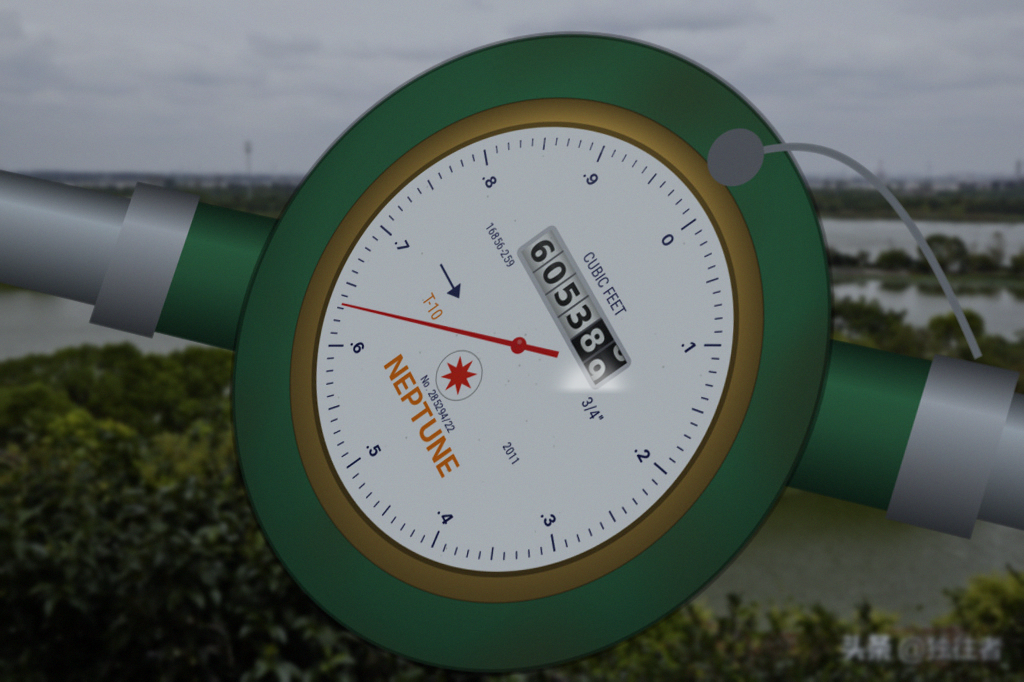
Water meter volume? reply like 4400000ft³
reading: 605388.63ft³
